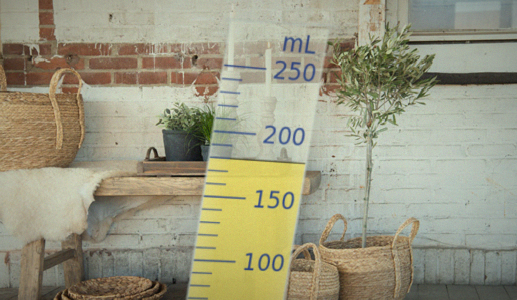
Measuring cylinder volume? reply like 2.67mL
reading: 180mL
